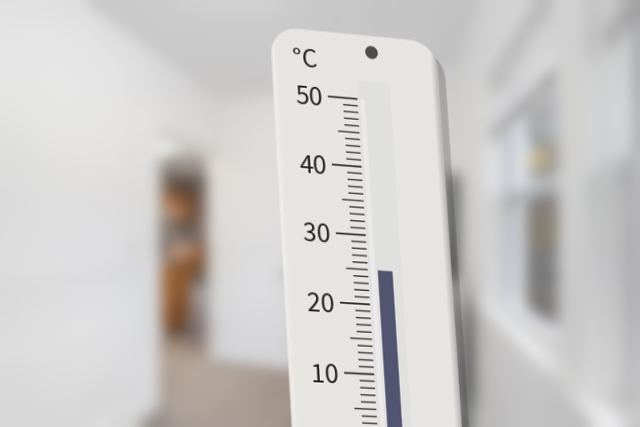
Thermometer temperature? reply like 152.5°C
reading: 25°C
